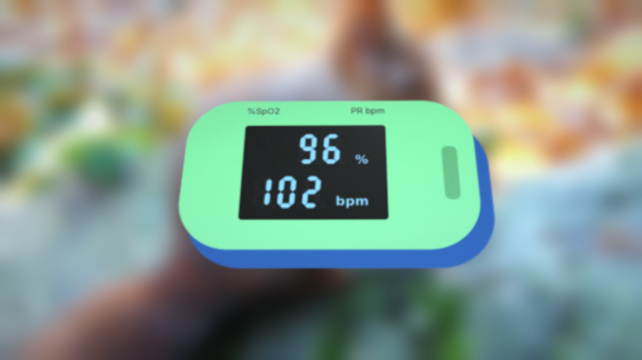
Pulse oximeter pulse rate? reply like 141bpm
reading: 102bpm
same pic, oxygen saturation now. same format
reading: 96%
